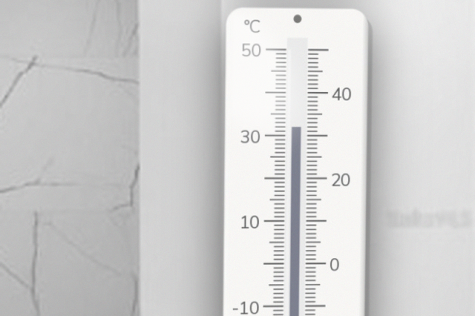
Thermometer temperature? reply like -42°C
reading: 32°C
